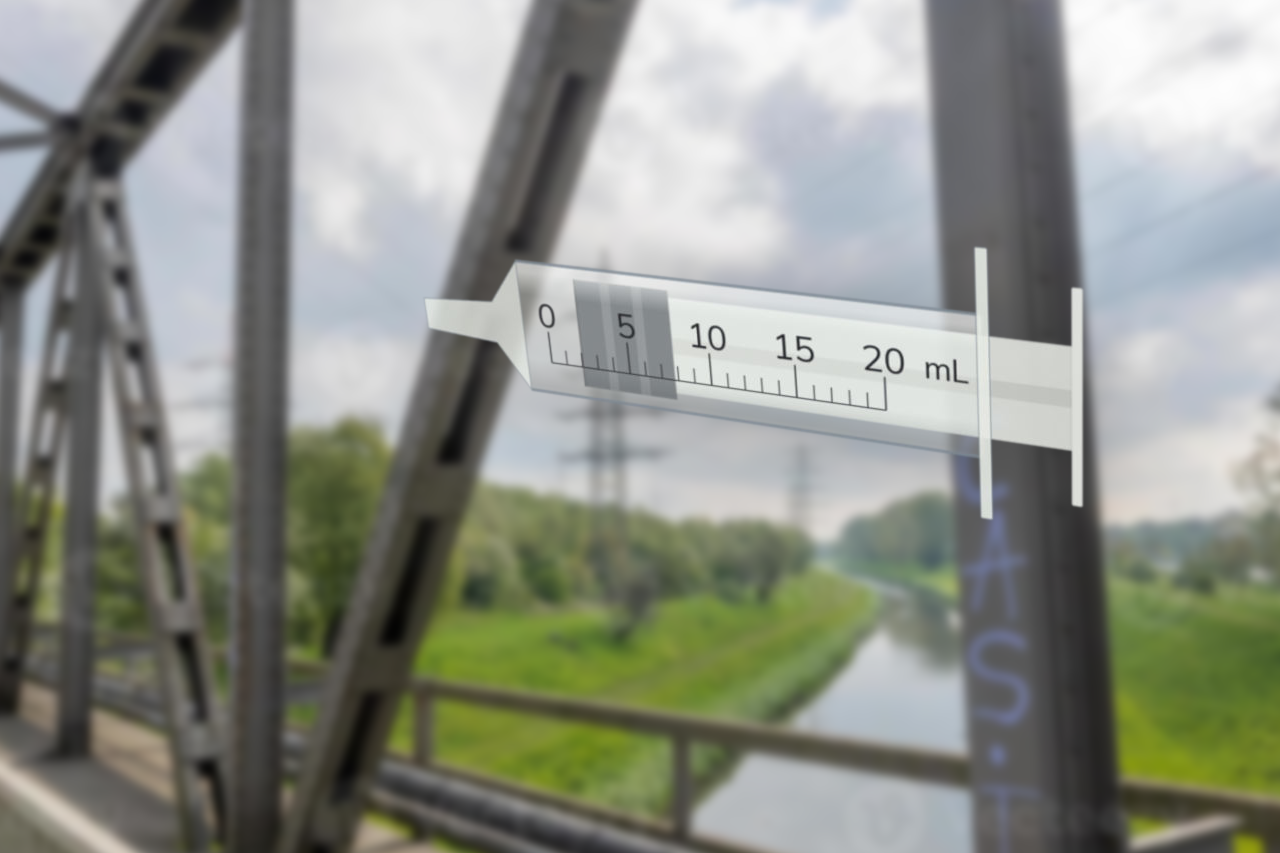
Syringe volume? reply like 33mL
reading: 2mL
